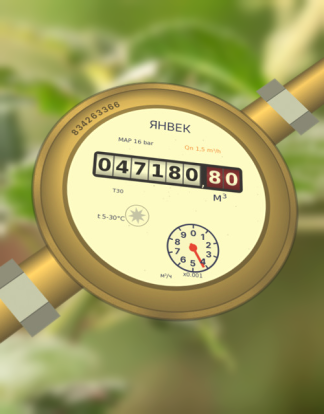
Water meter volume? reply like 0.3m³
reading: 47180.804m³
